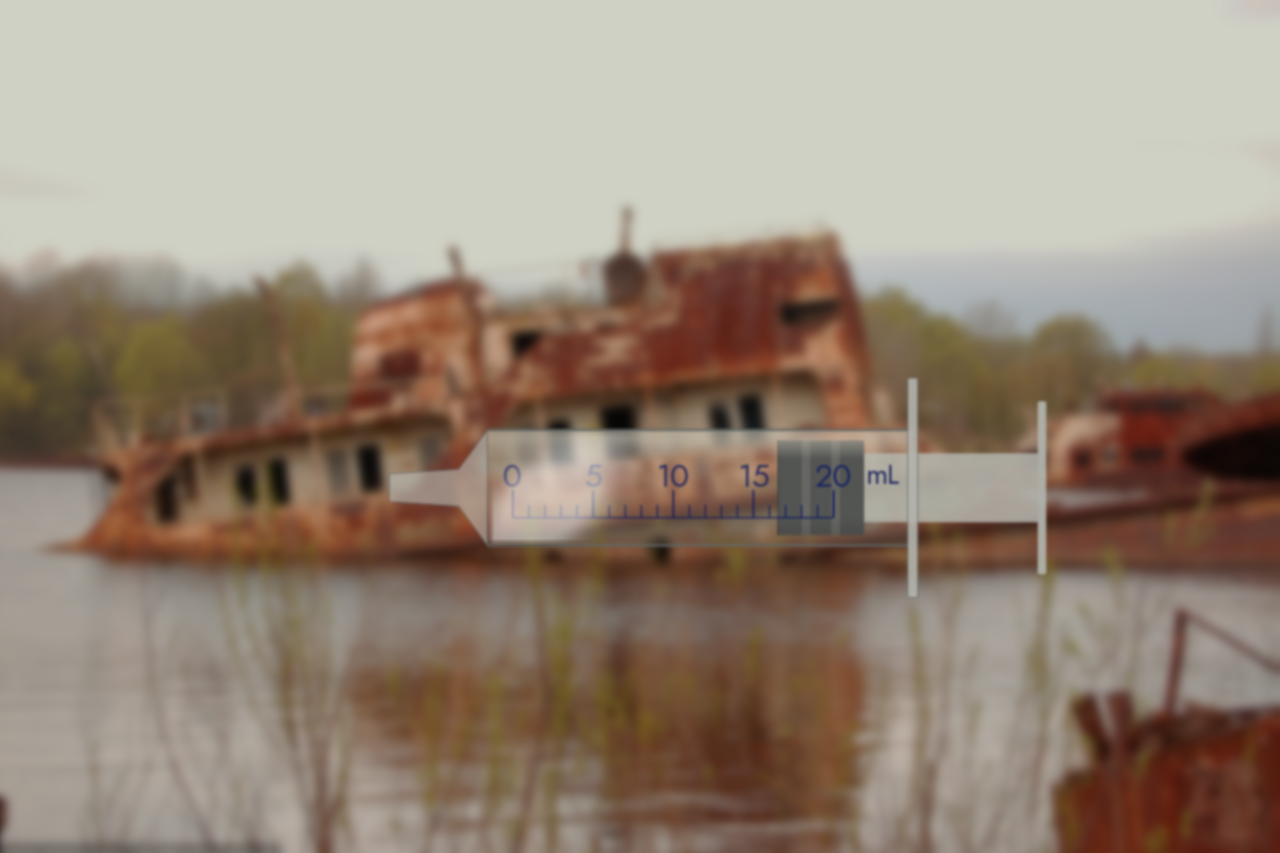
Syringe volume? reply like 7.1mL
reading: 16.5mL
